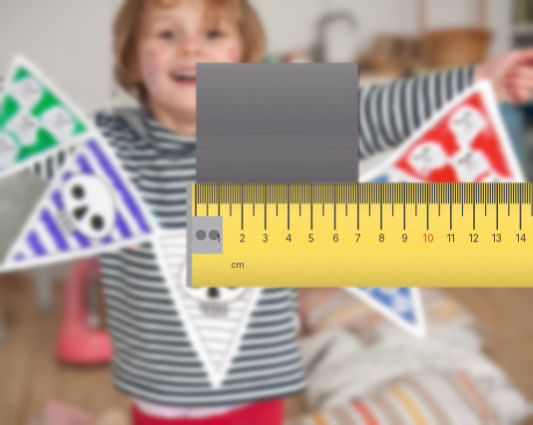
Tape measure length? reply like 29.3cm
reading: 7cm
